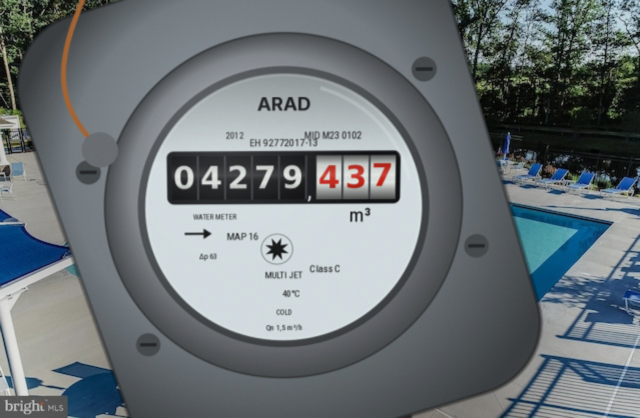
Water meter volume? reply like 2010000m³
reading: 4279.437m³
